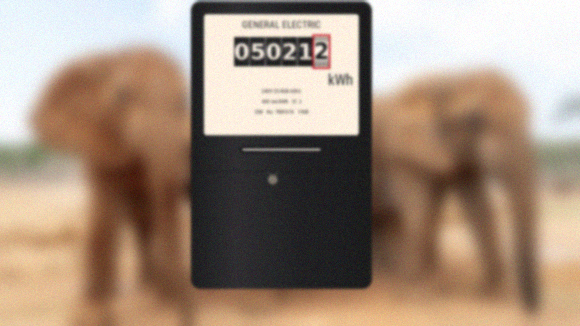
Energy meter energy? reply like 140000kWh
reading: 5021.2kWh
